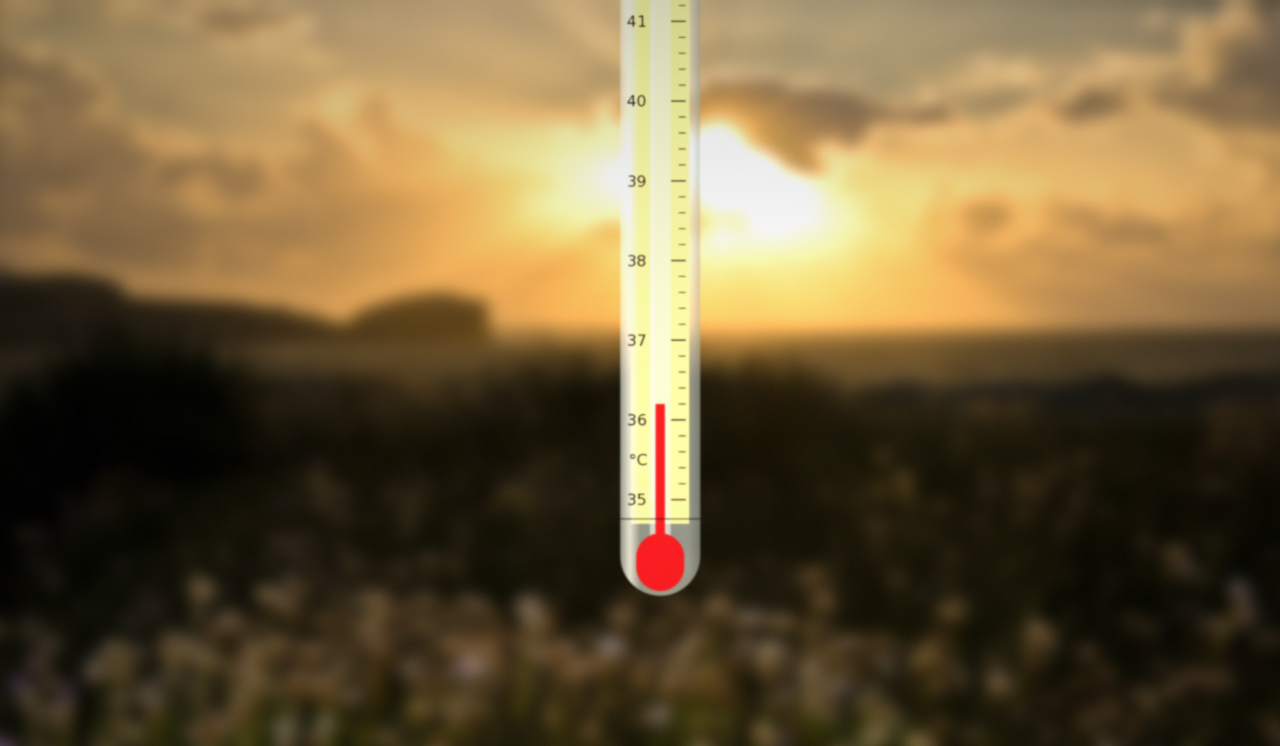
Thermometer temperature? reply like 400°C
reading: 36.2°C
